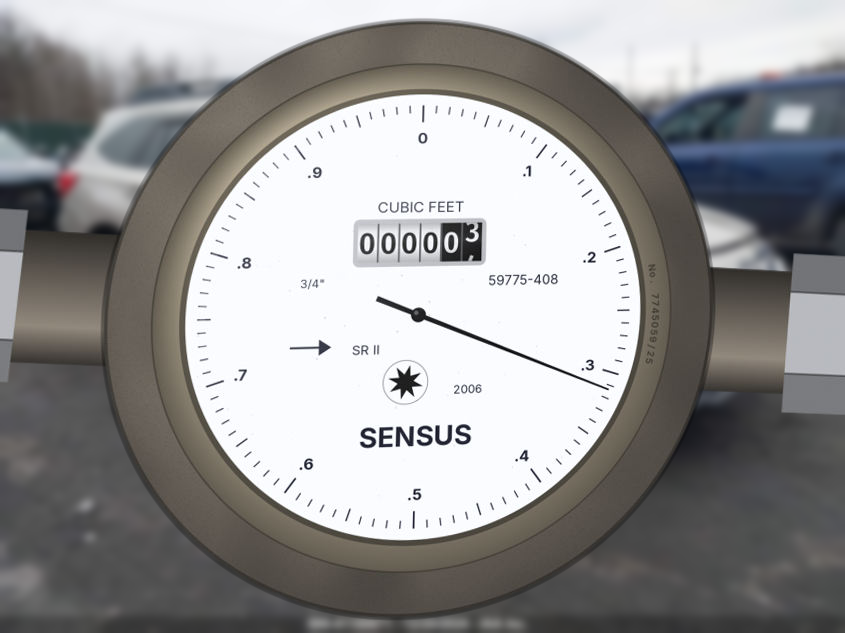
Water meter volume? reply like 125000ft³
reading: 3.31ft³
